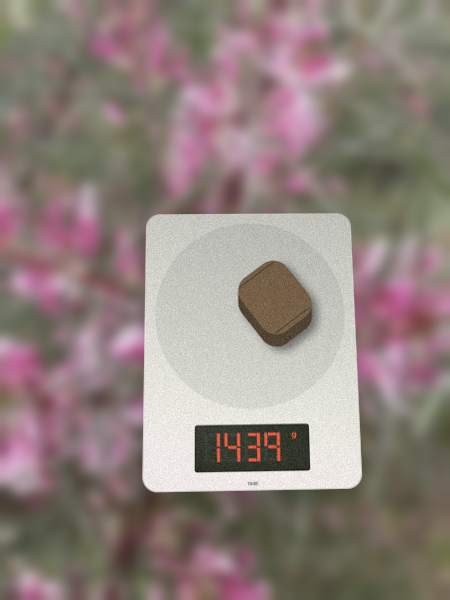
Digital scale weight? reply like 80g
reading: 1439g
